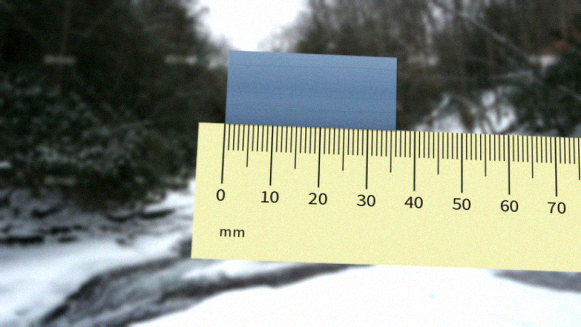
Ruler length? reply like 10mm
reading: 36mm
